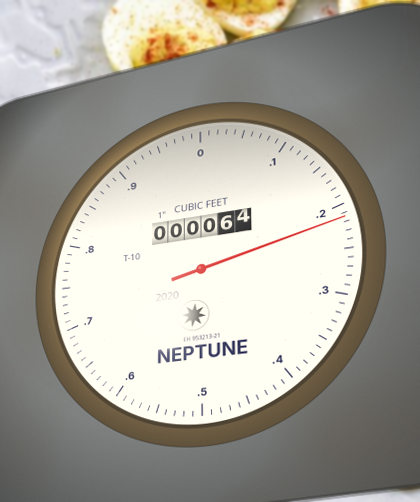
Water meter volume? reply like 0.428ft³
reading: 64.21ft³
